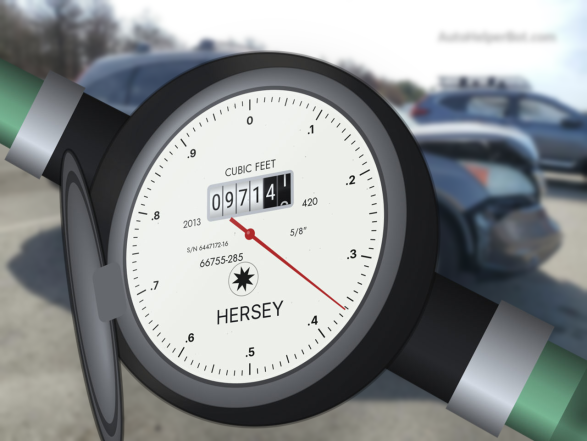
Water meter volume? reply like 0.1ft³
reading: 97141.36ft³
